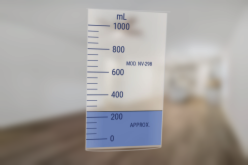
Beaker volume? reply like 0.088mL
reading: 250mL
